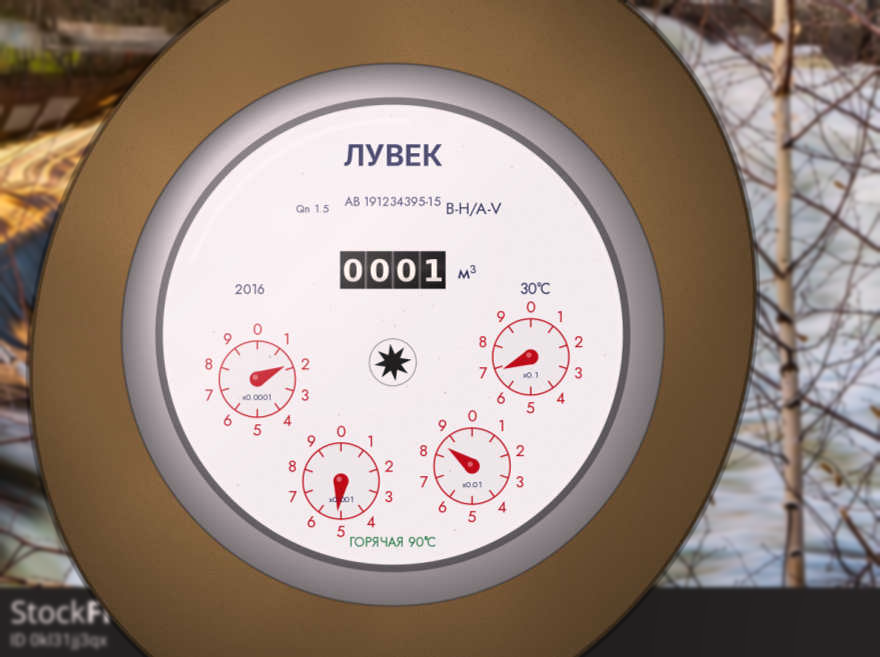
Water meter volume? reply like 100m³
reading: 1.6851m³
